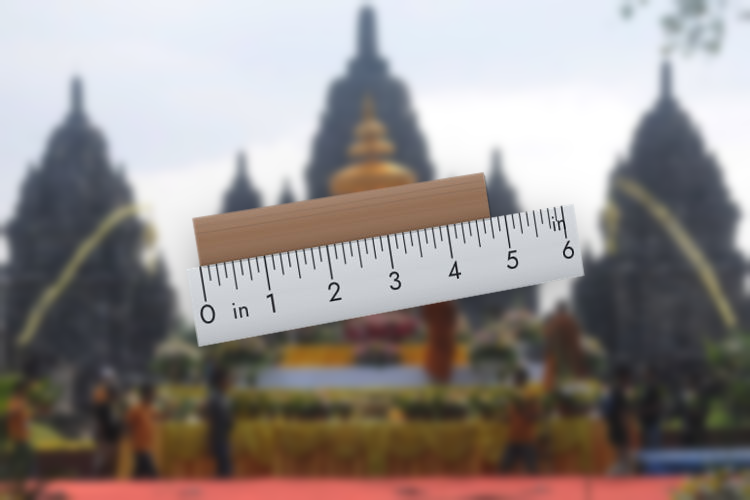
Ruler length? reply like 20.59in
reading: 4.75in
